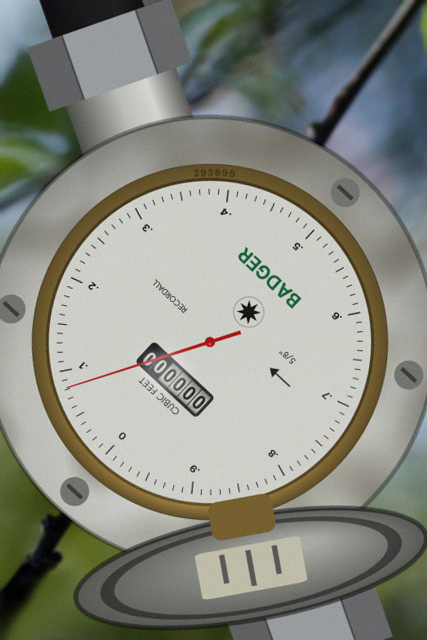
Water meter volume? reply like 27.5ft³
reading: 0.08ft³
